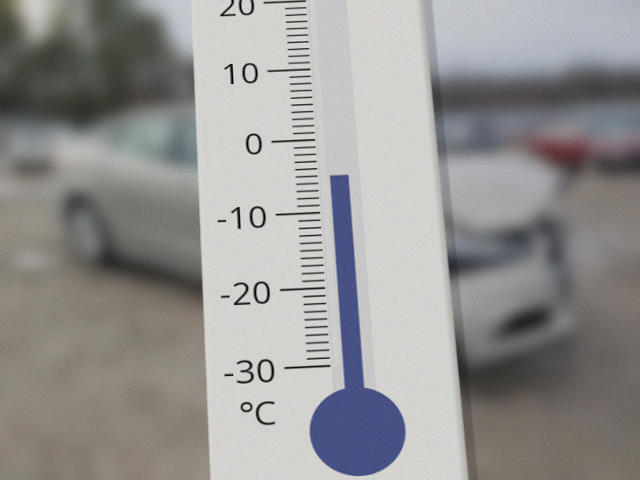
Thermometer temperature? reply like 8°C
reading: -5°C
